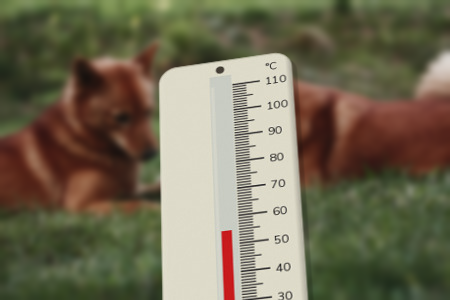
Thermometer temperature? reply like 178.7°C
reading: 55°C
